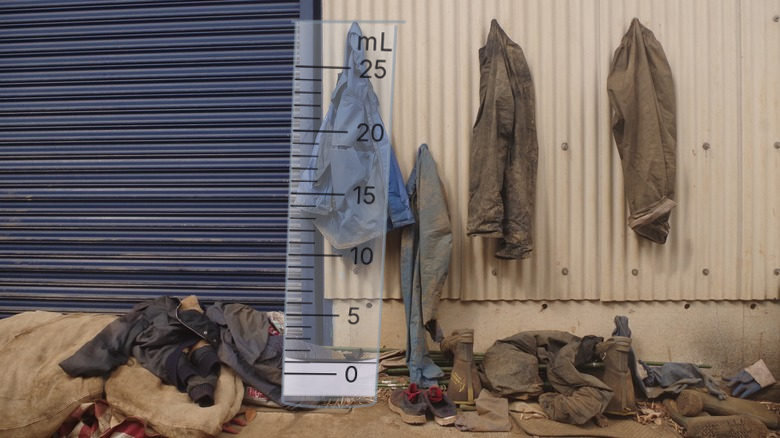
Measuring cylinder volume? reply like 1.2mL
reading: 1mL
